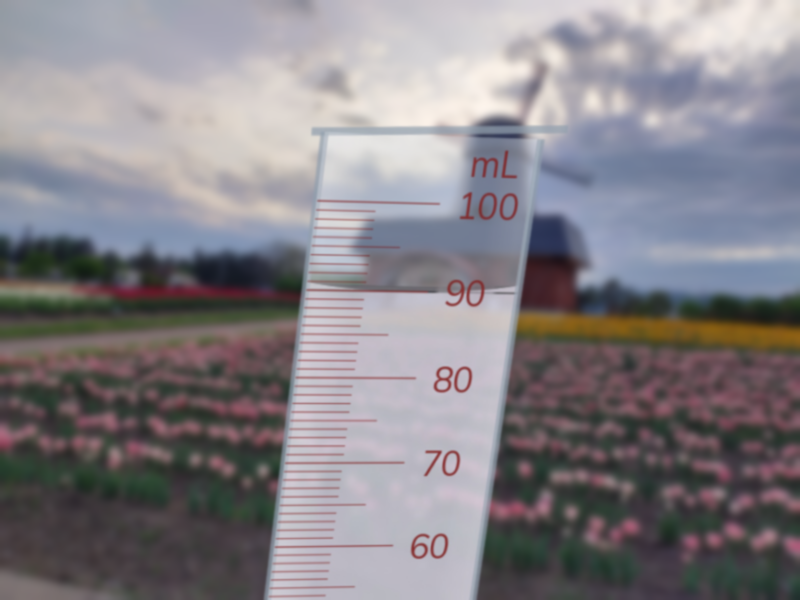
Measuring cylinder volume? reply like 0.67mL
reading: 90mL
